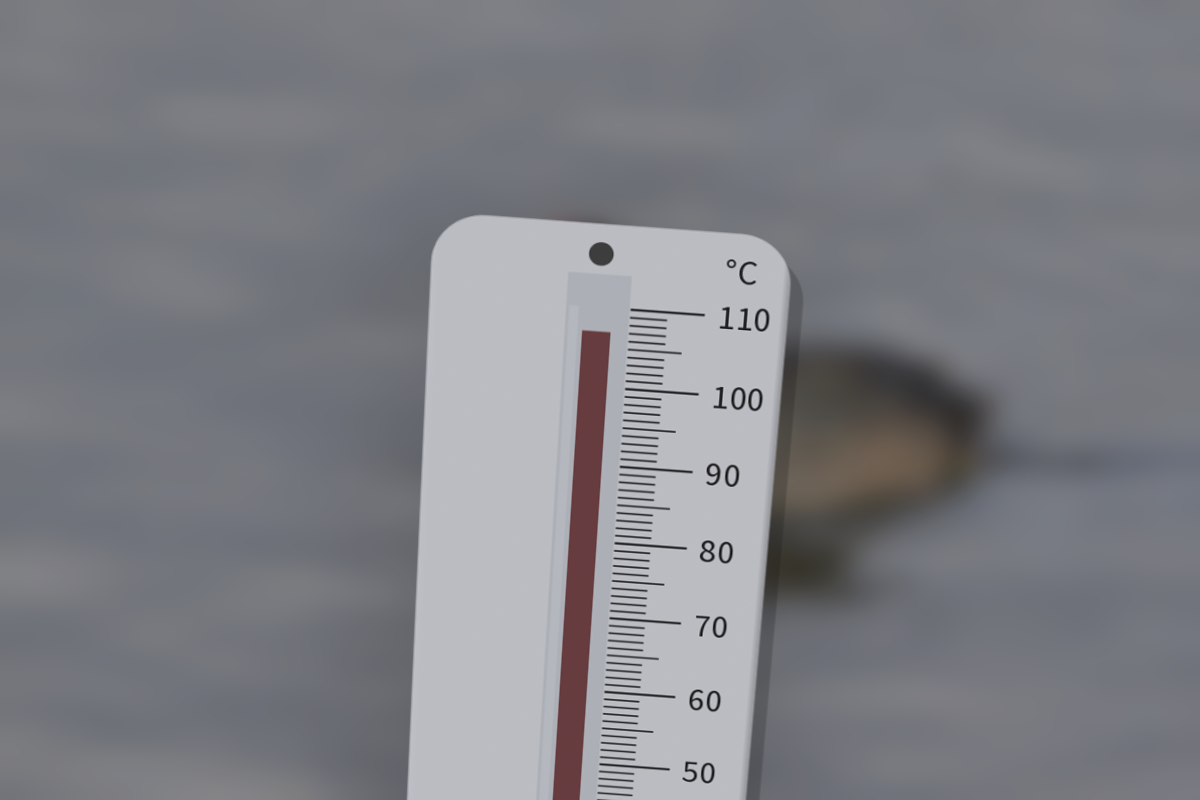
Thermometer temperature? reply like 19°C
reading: 107°C
